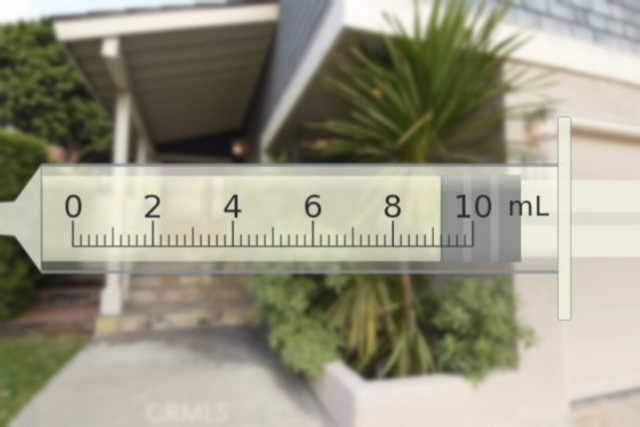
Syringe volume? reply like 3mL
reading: 9.2mL
